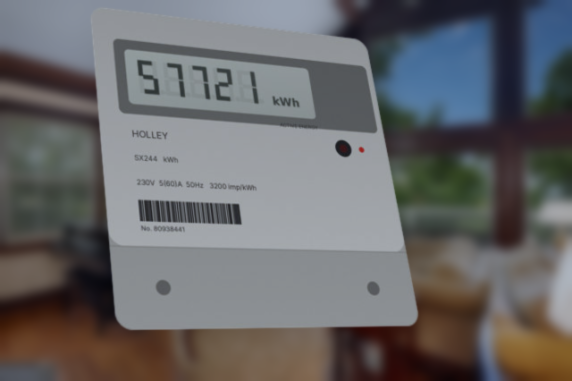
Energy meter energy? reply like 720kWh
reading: 57721kWh
